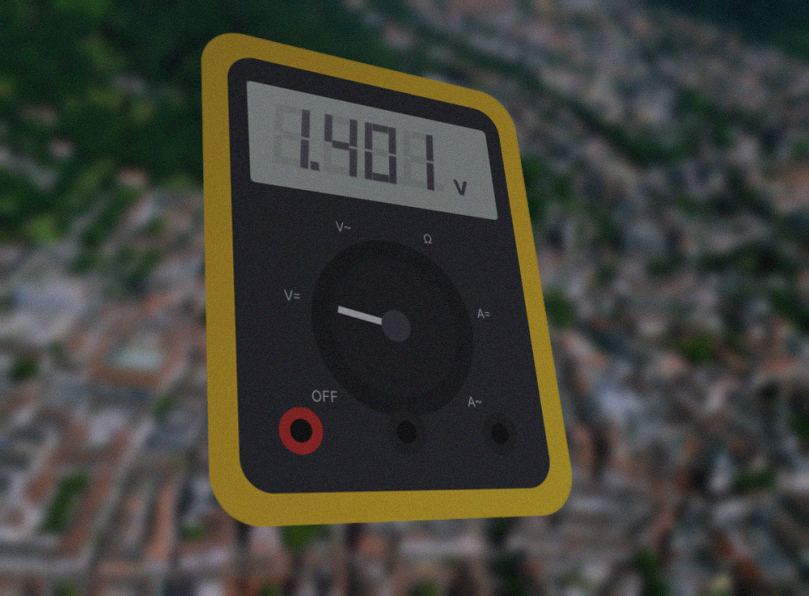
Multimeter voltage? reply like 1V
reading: 1.401V
